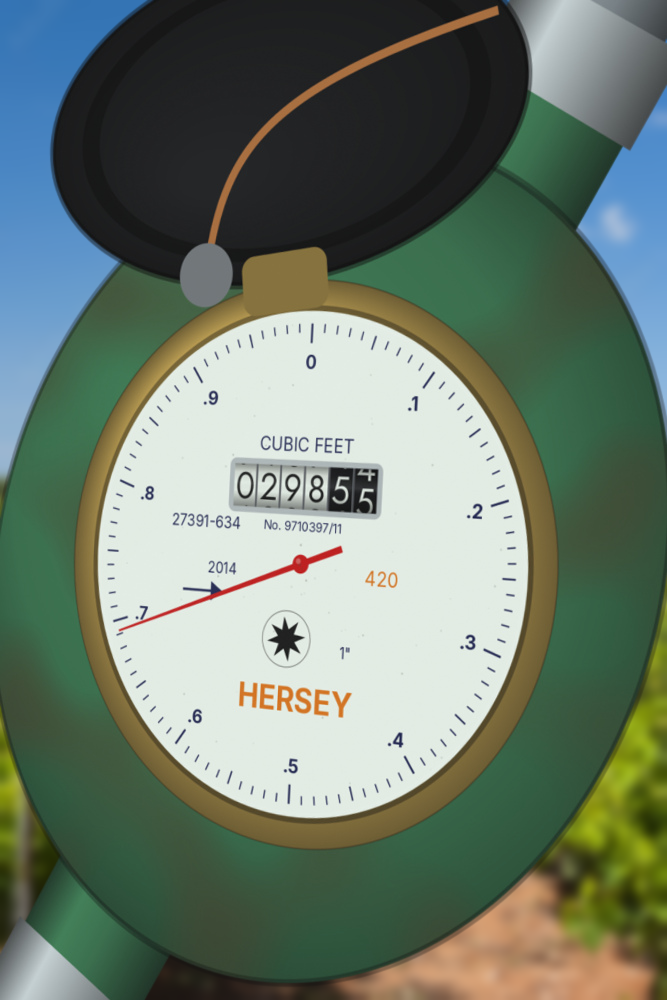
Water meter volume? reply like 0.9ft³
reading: 29854.69ft³
